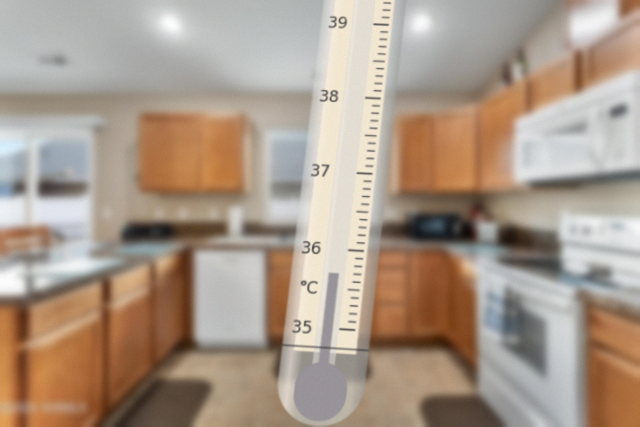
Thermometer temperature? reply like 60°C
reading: 35.7°C
